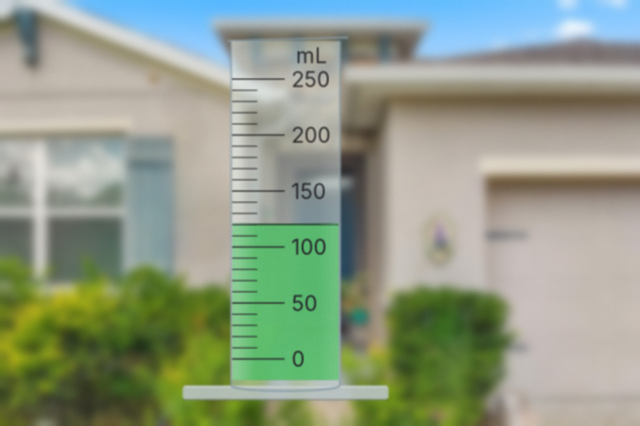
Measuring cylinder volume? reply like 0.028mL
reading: 120mL
